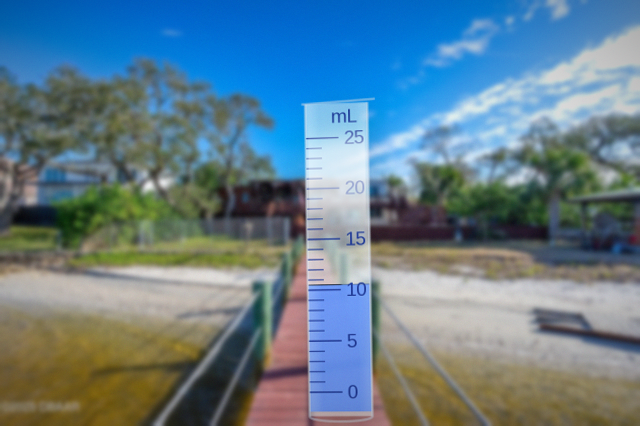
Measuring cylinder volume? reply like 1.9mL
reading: 10.5mL
